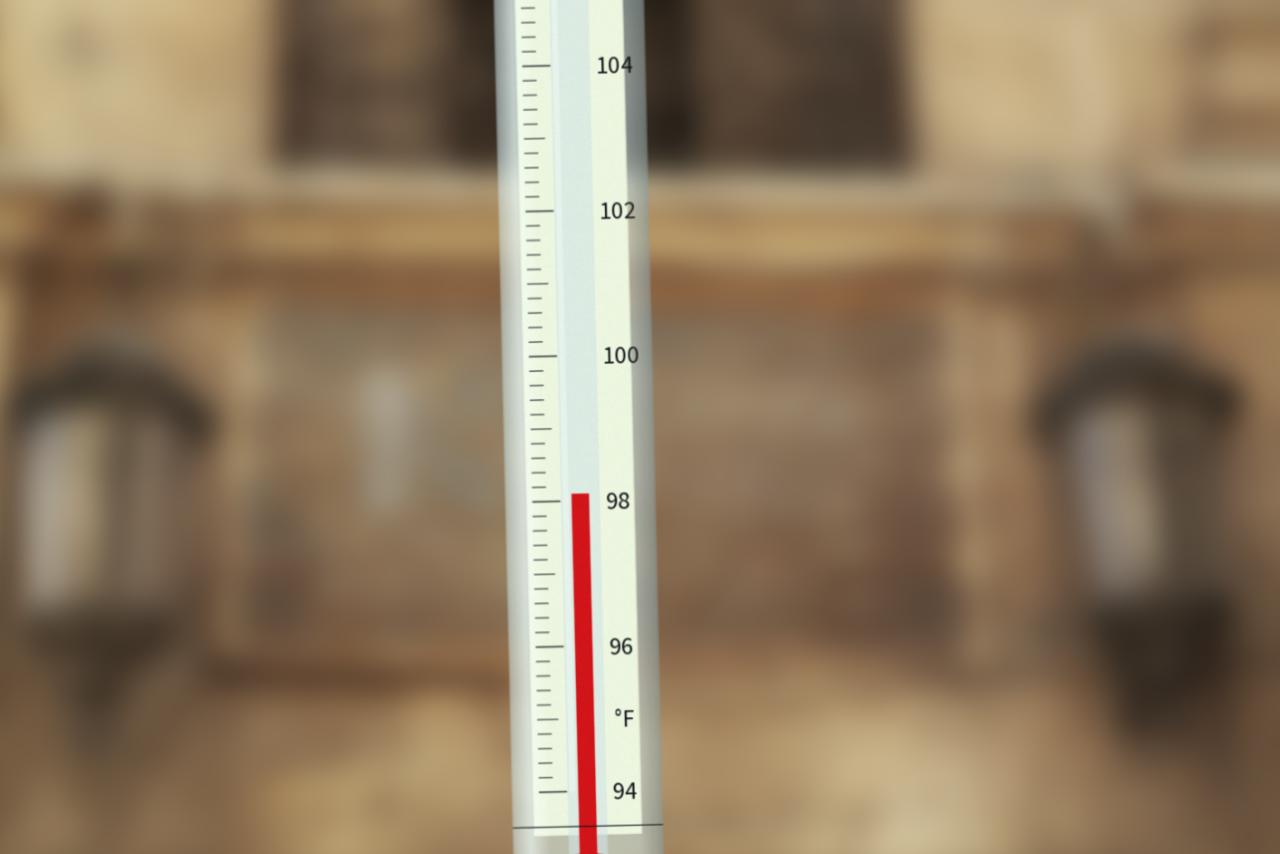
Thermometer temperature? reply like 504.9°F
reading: 98.1°F
